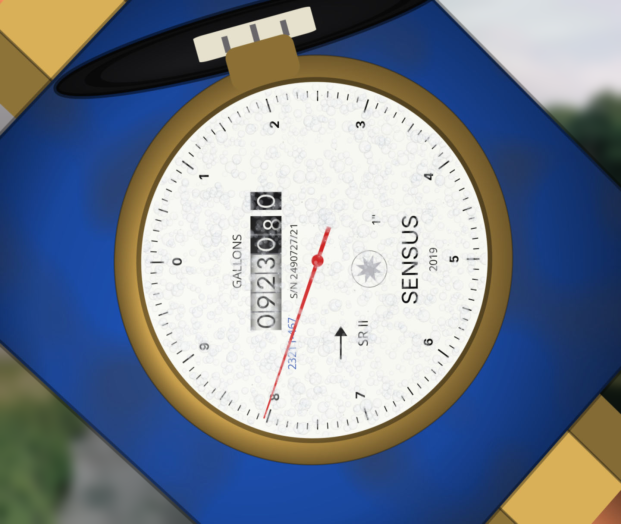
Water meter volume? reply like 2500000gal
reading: 923078.0gal
